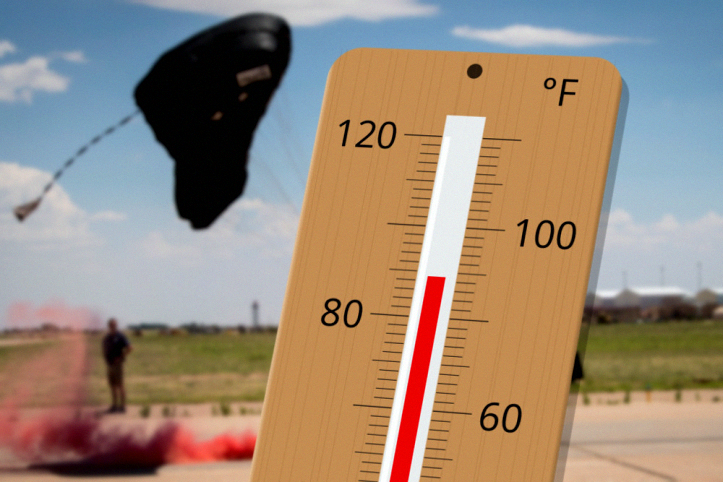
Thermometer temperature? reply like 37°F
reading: 89°F
